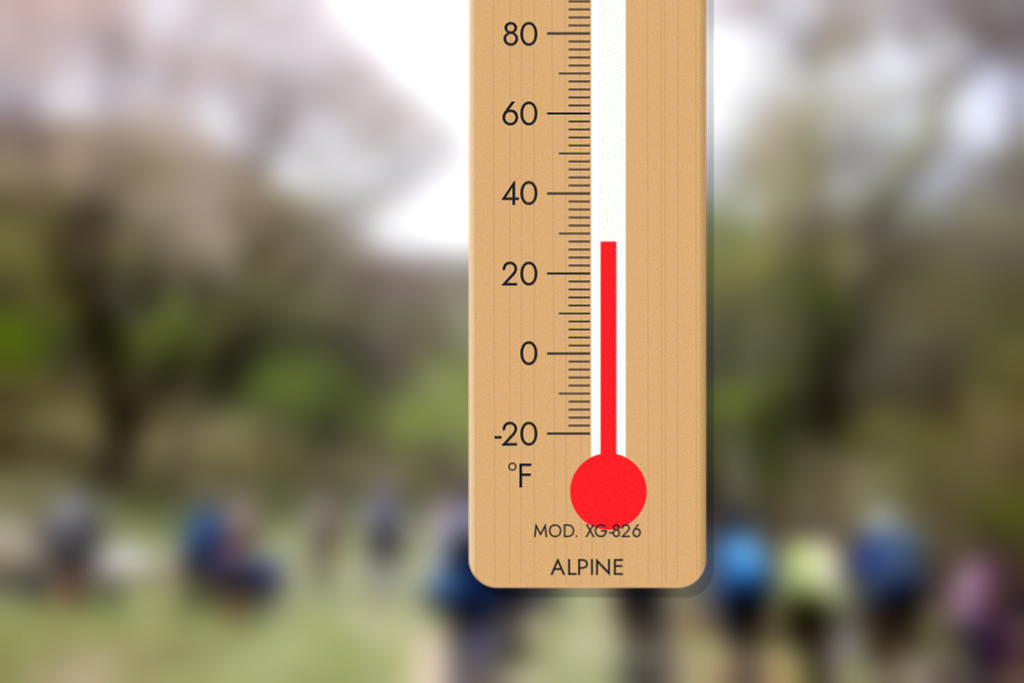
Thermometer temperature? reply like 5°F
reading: 28°F
